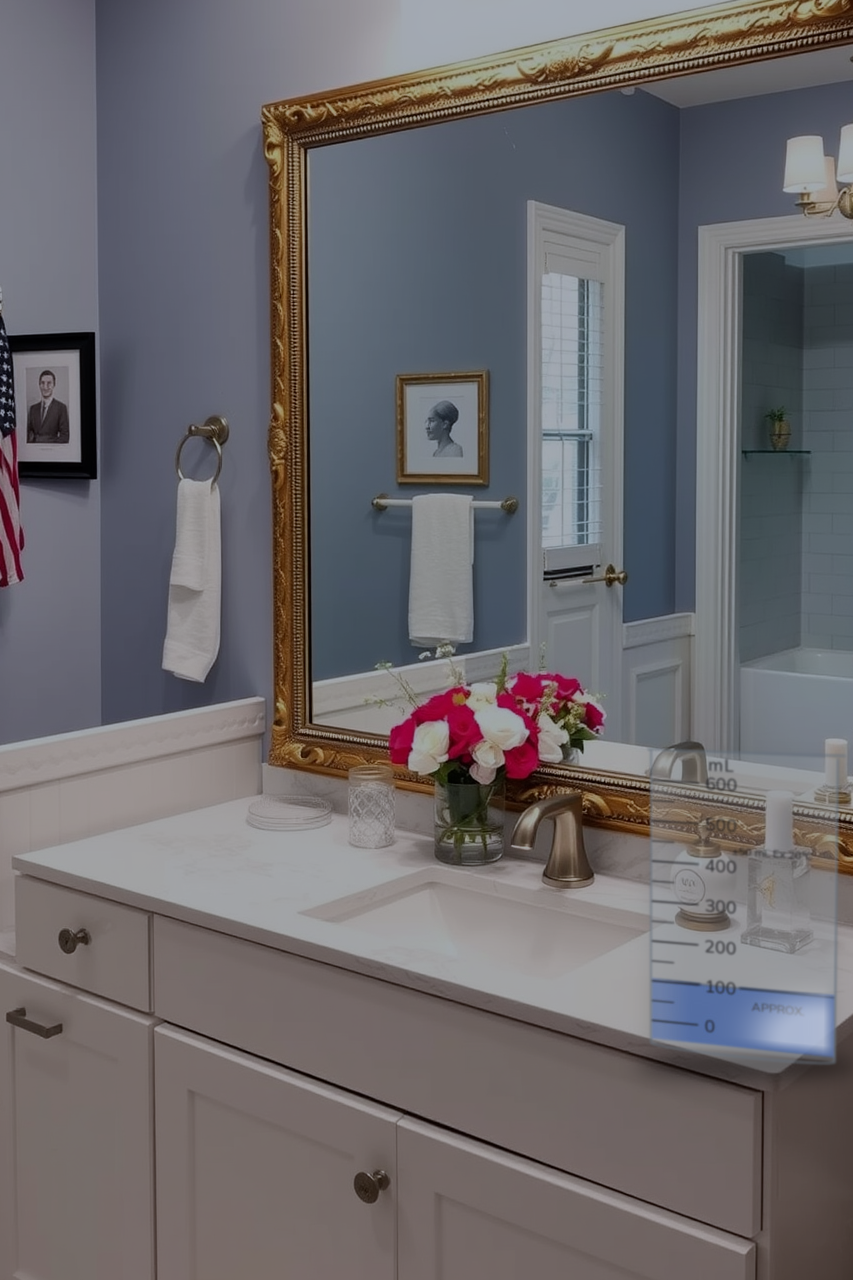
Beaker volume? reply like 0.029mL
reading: 100mL
